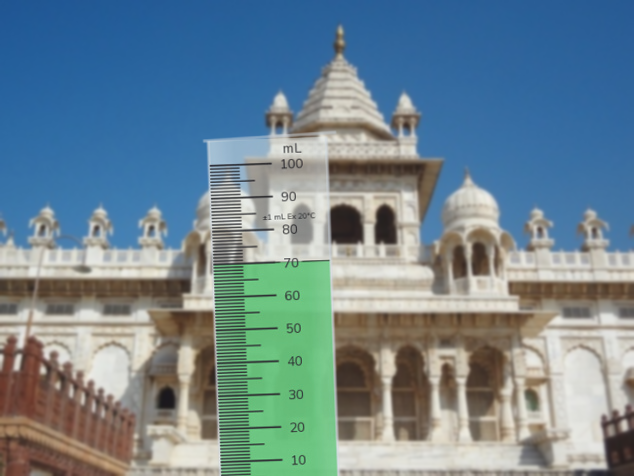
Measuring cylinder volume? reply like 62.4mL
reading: 70mL
